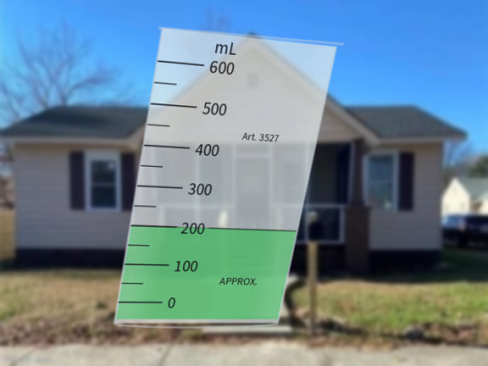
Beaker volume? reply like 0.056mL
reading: 200mL
